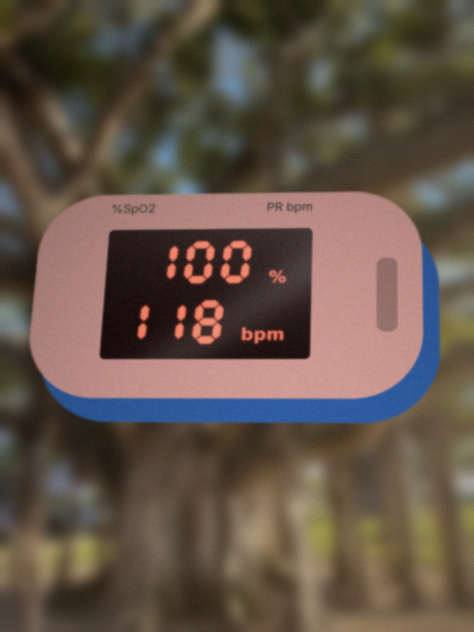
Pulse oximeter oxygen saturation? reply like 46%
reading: 100%
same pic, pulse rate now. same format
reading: 118bpm
